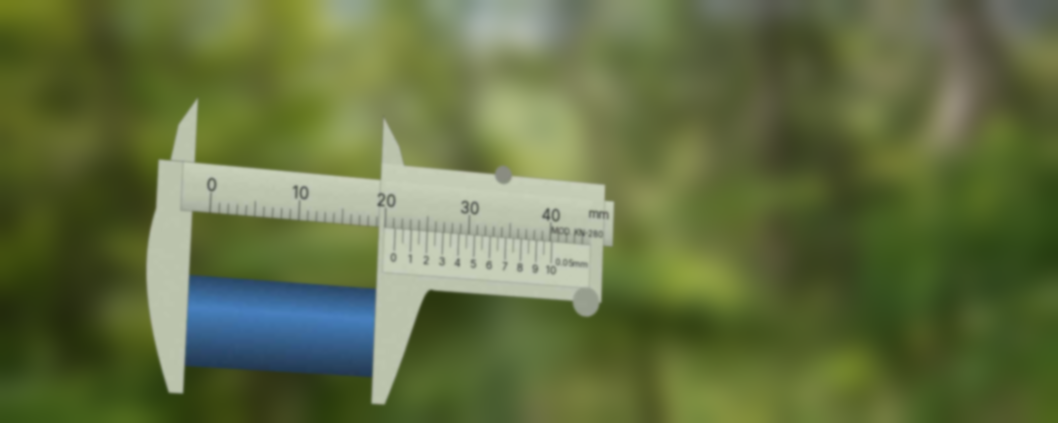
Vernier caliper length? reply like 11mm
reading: 21.2mm
